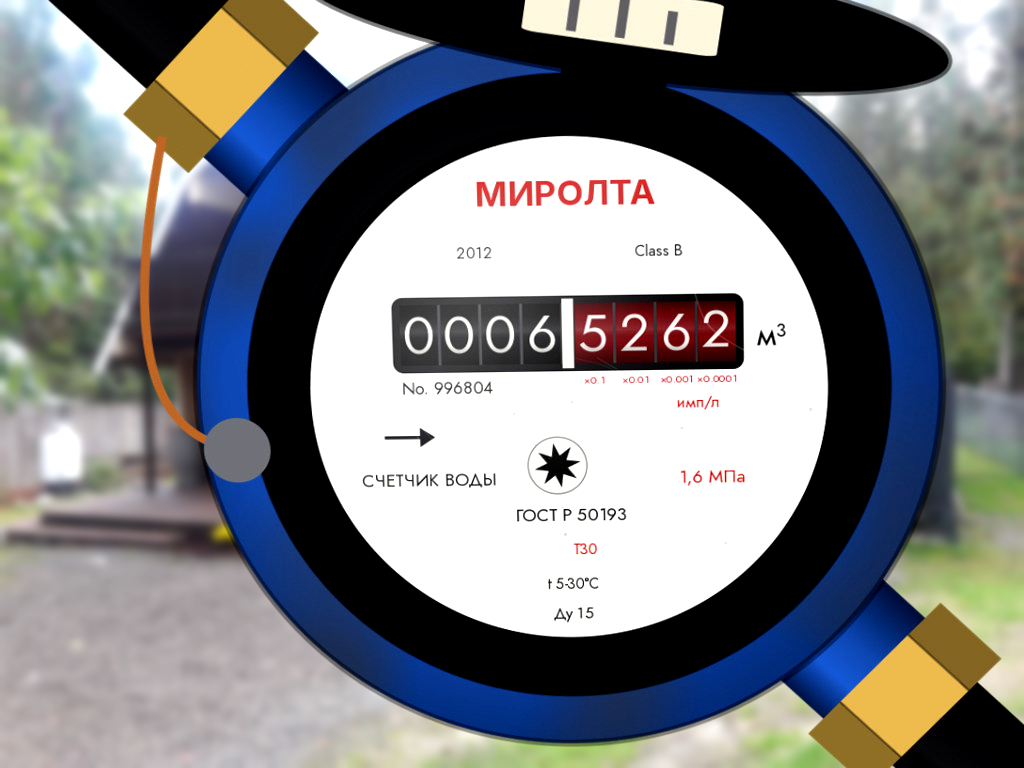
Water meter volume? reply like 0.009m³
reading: 6.5262m³
